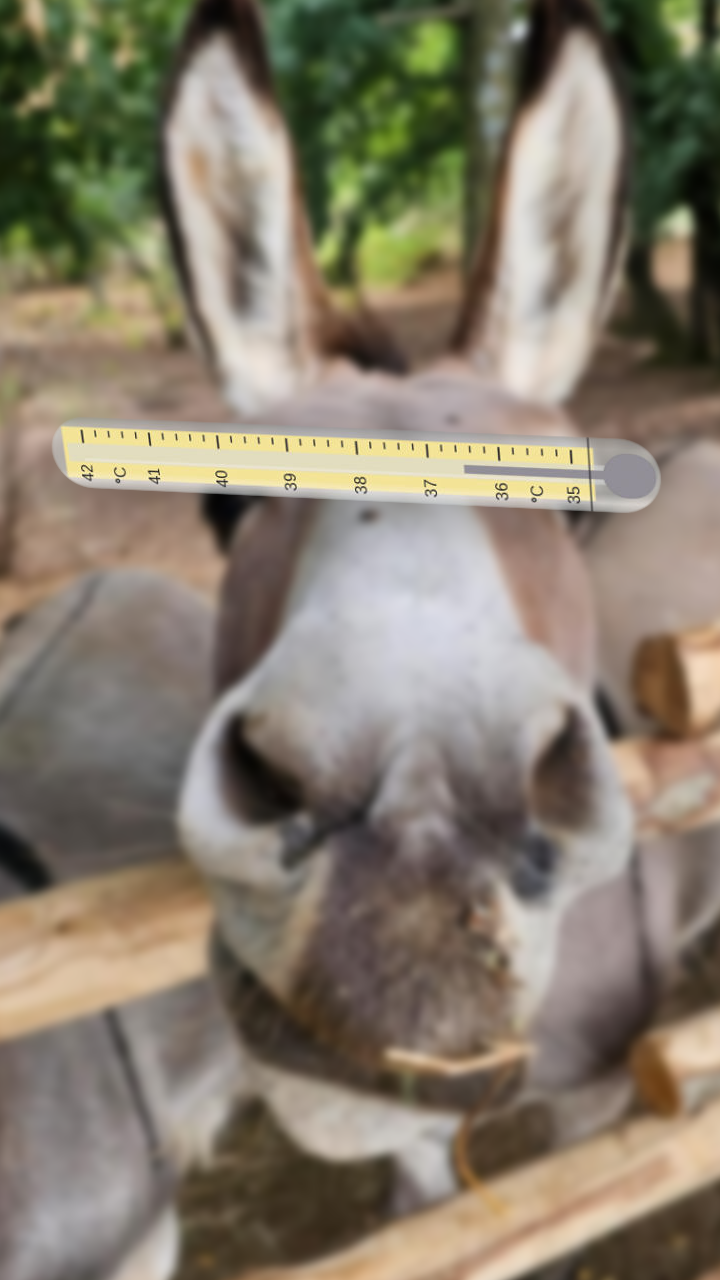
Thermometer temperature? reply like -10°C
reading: 36.5°C
